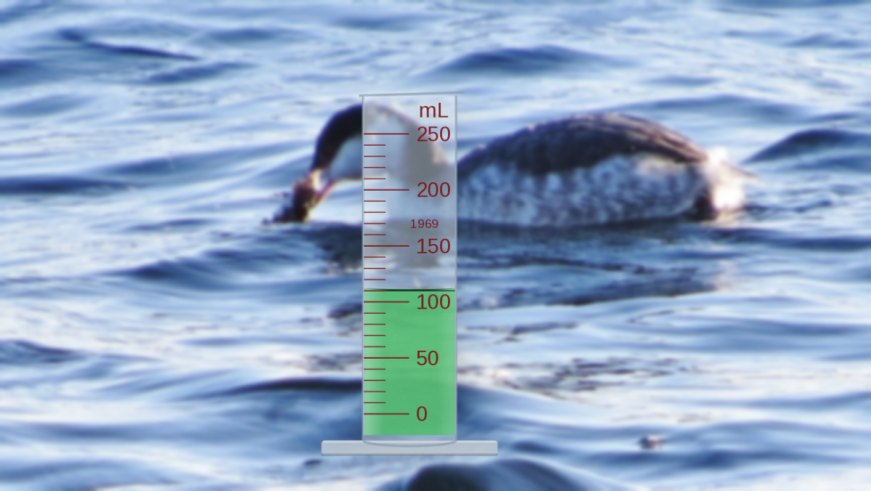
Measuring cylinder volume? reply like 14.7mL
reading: 110mL
